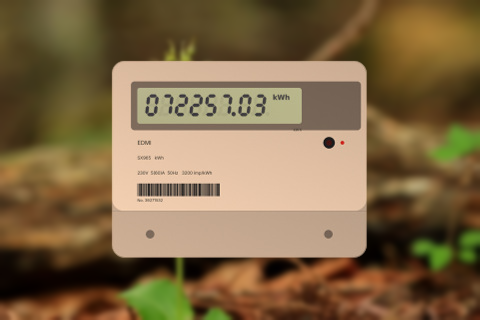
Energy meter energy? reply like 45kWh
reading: 72257.03kWh
